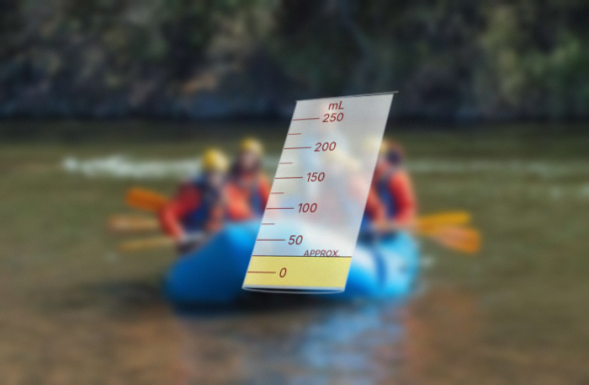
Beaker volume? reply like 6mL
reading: 25mL
